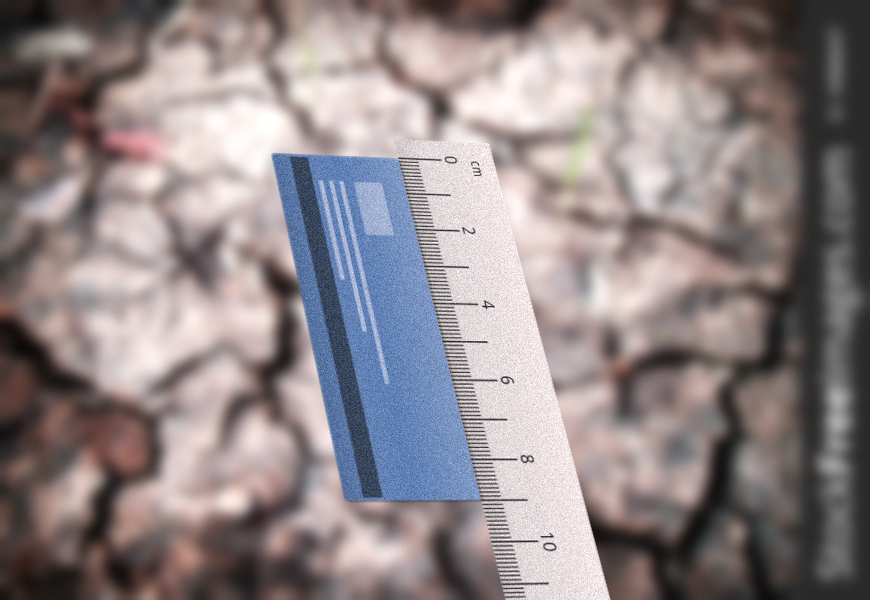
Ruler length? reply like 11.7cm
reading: 9cm
